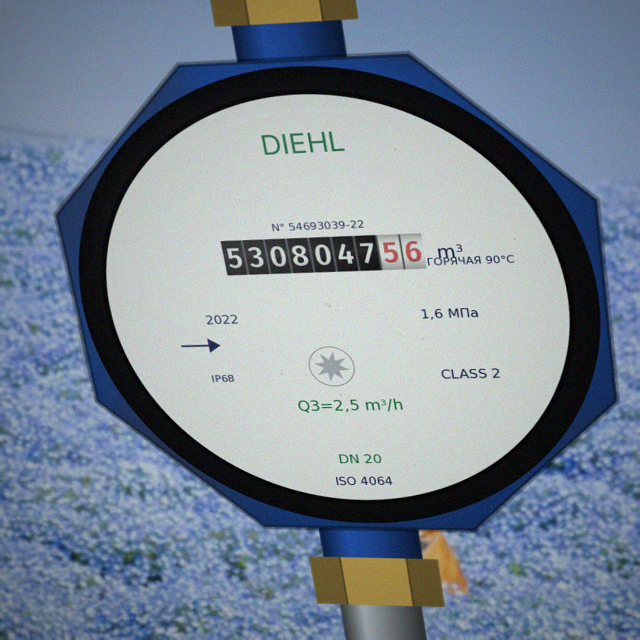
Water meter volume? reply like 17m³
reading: 5308047.56m³
